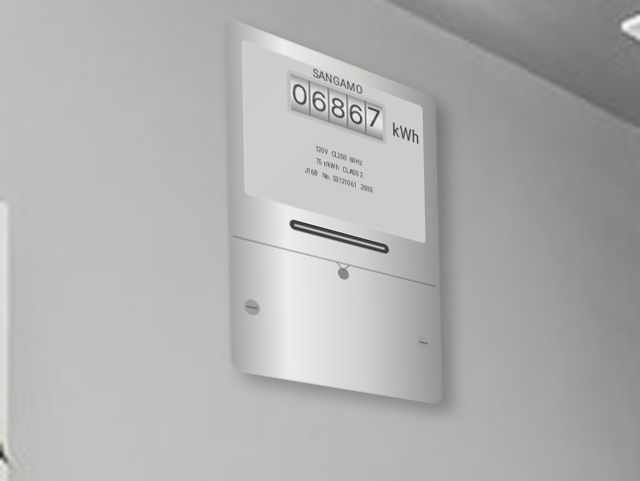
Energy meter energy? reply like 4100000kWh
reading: 6867kWh
